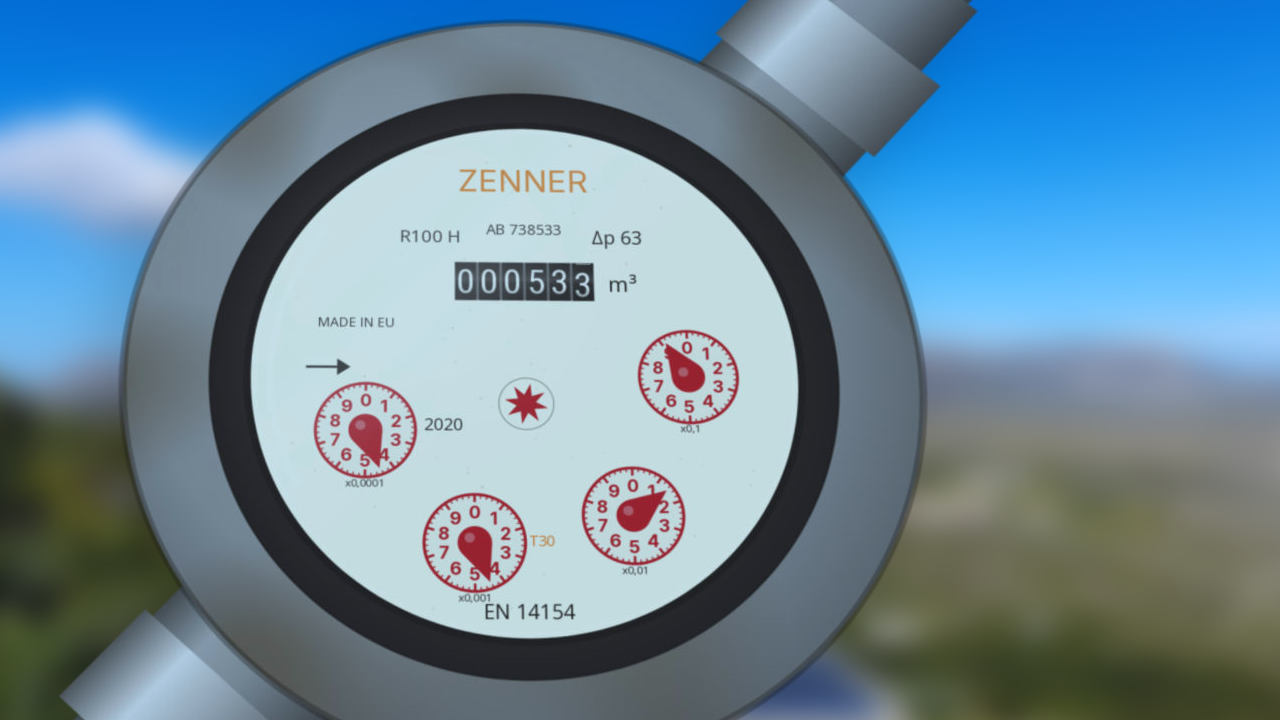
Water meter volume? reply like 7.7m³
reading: 532.9144m³
